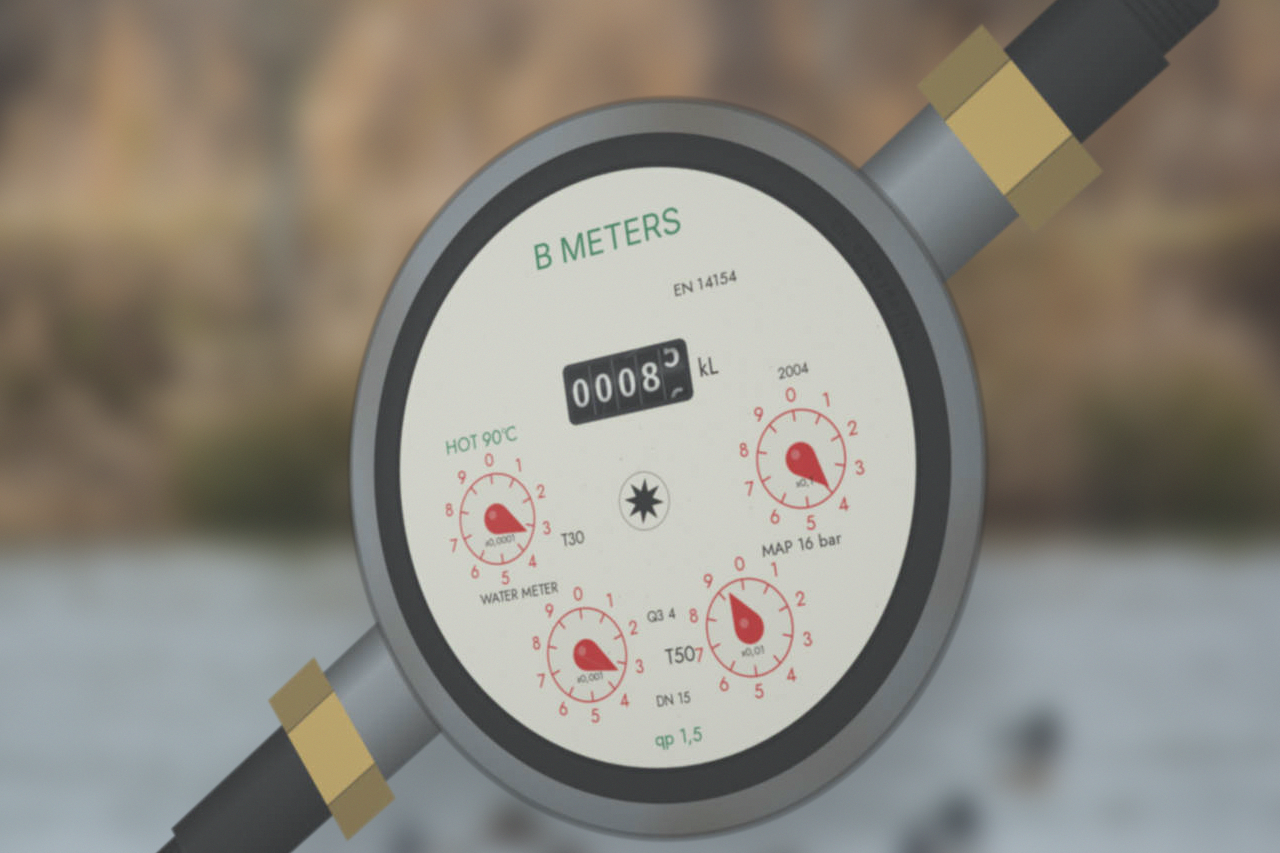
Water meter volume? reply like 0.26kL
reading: 85.3933kL
